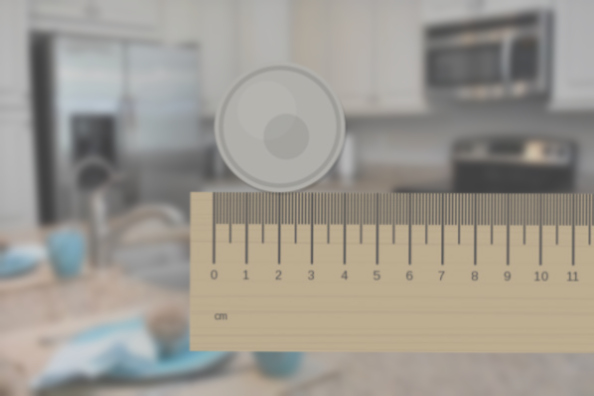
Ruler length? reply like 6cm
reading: 4cm
